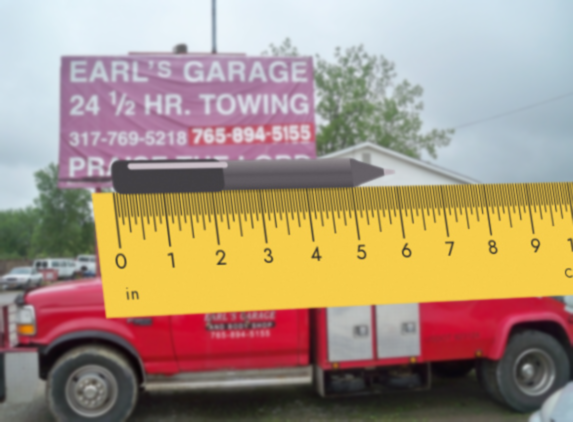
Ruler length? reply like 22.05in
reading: 6in
